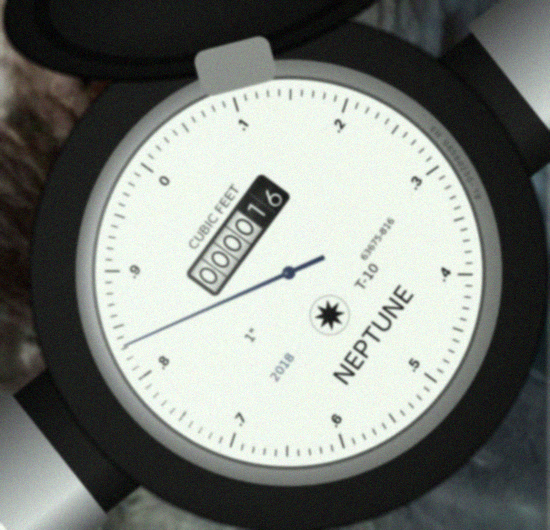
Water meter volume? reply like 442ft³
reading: 15.83ft³
